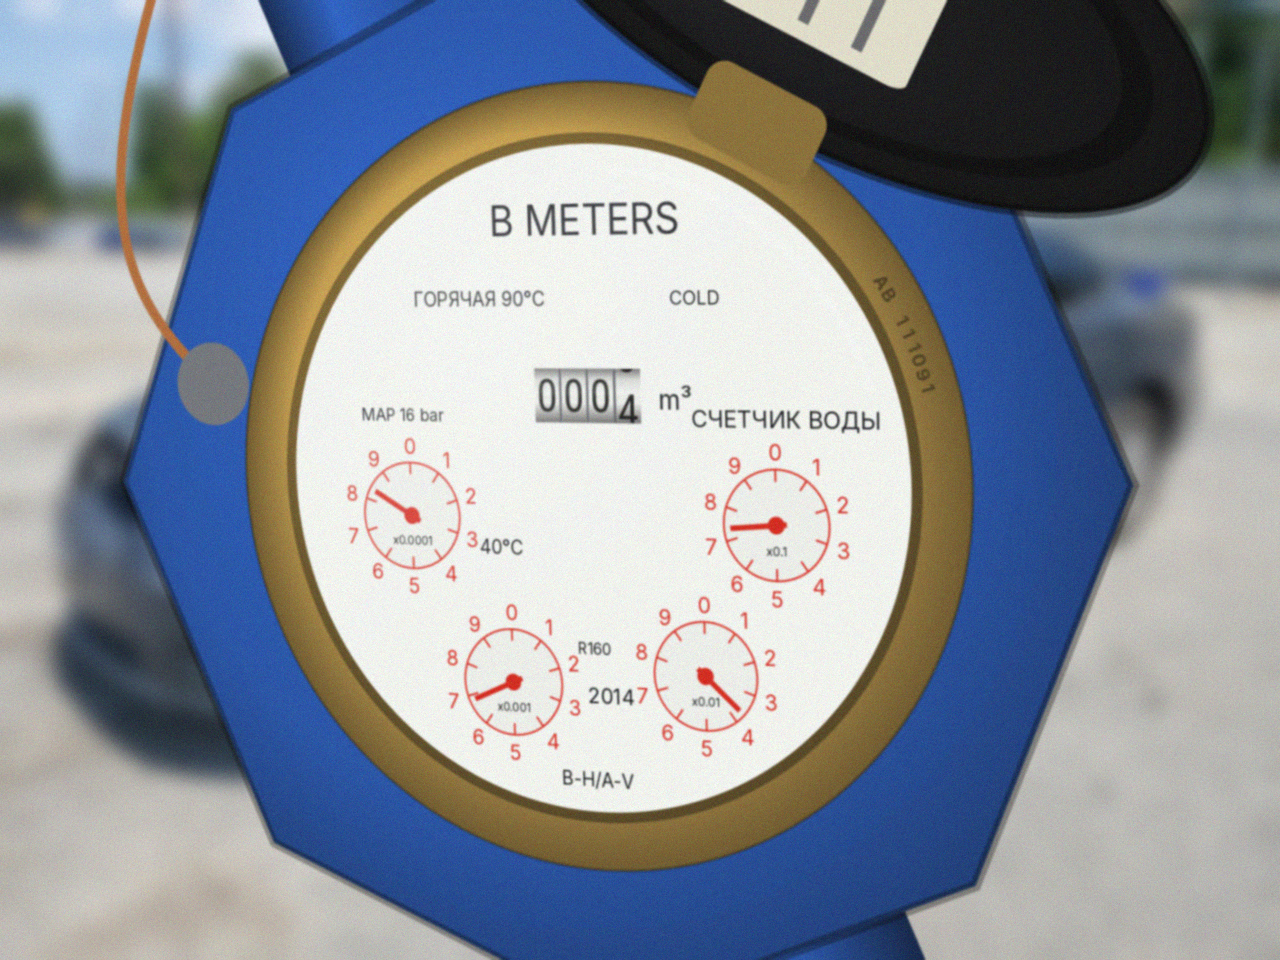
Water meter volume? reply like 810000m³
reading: 3.7368m³
